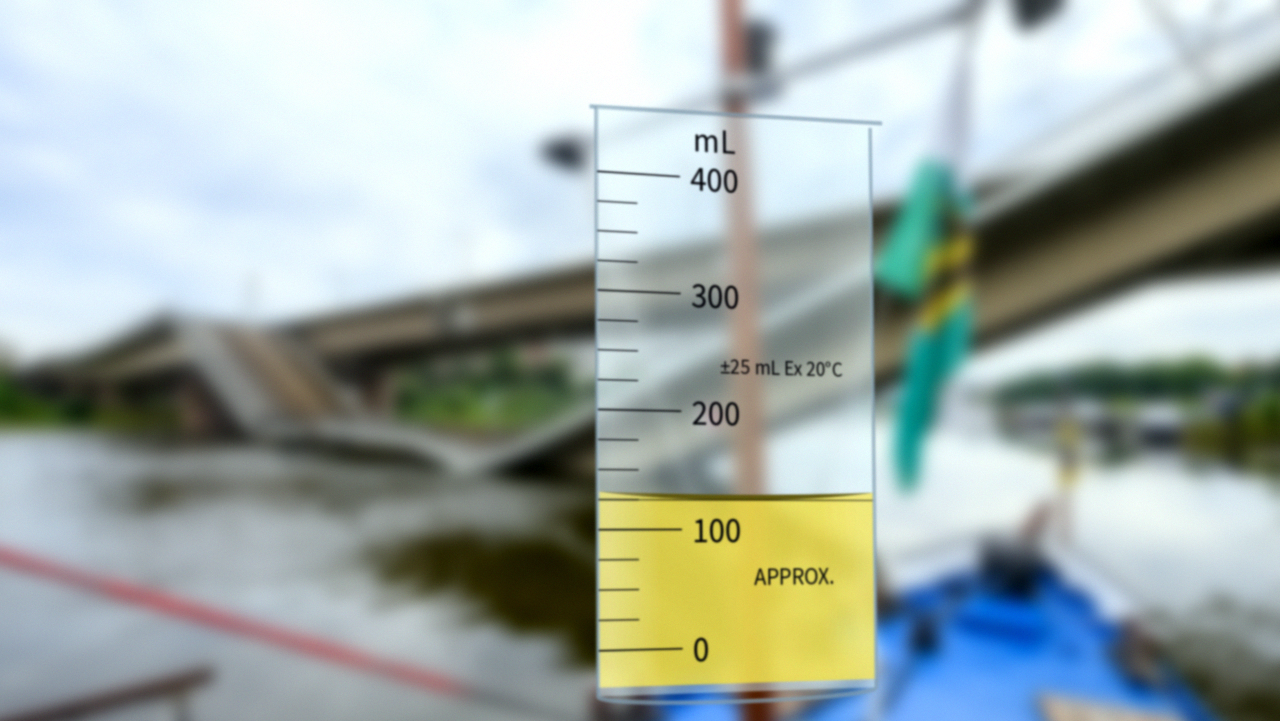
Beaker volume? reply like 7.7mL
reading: 125mL
